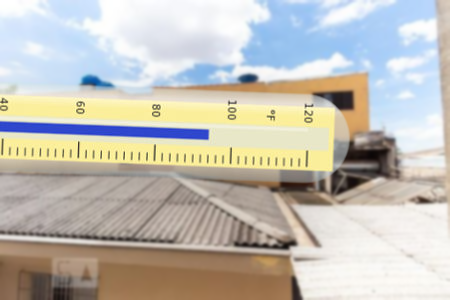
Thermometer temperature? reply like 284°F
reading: 94°F
